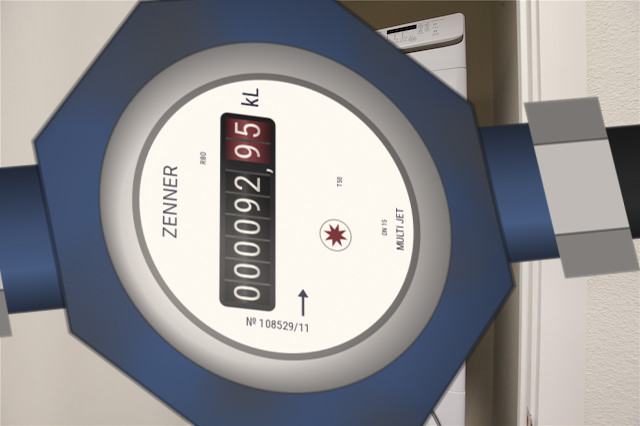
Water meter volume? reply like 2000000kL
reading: 92.95kL
